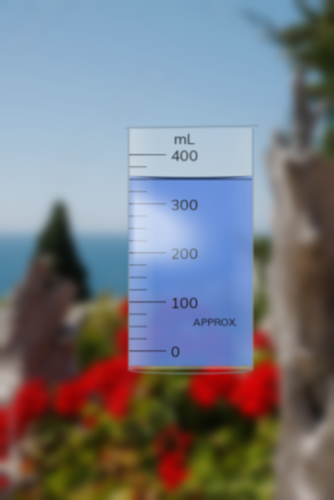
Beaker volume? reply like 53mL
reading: 350mL
